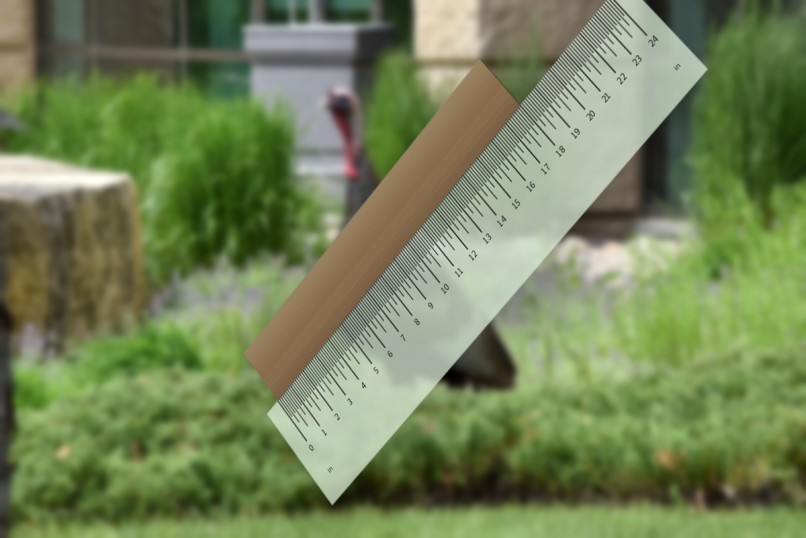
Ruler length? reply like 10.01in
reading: 18in
